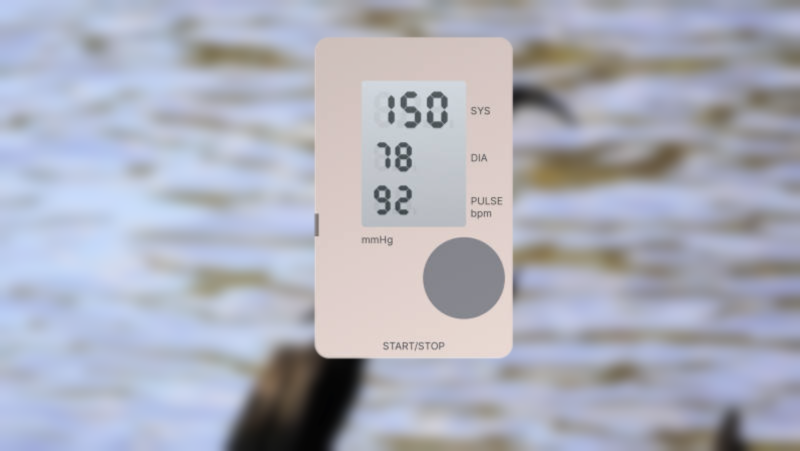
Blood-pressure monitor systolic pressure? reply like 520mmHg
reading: 150mmHg
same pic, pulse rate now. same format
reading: 92bpm
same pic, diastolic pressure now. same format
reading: 78mmHg
